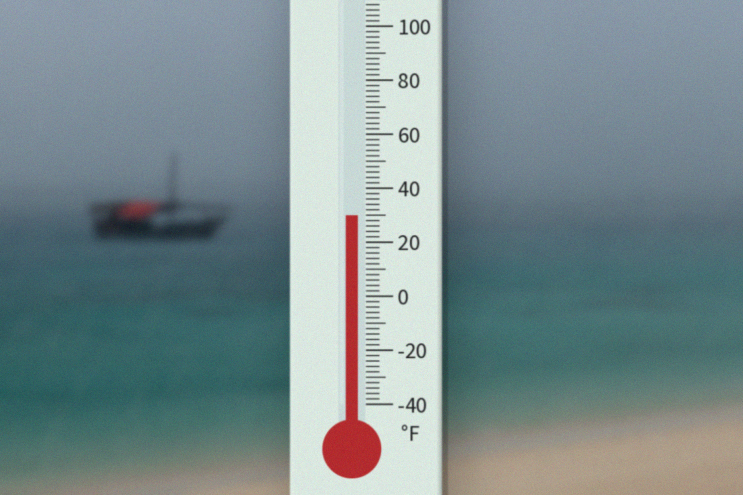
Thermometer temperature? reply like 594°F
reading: 30°F
